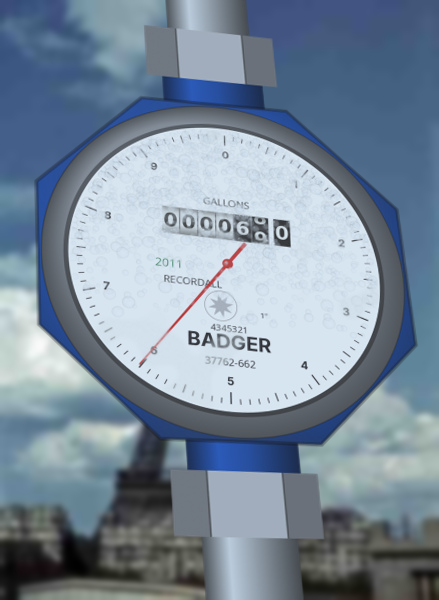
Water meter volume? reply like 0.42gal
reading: 686.0gal
